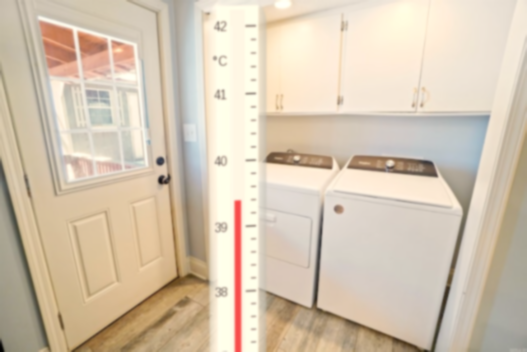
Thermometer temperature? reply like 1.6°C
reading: 39.4°C
